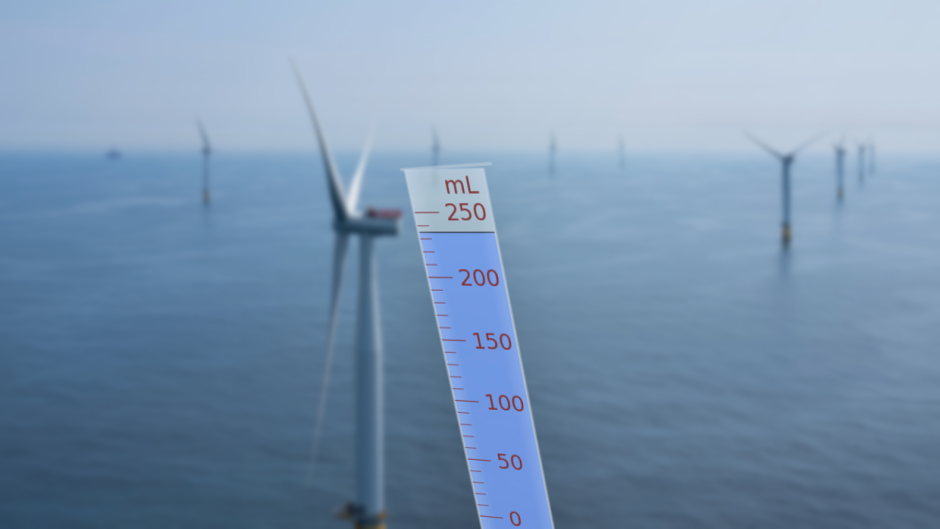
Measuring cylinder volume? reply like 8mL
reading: 235mL
